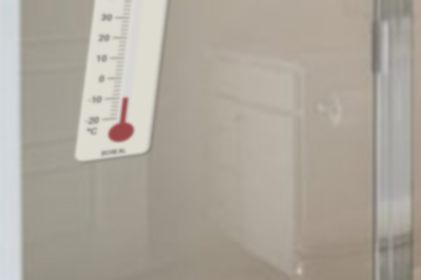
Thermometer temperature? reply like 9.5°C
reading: -10°C
